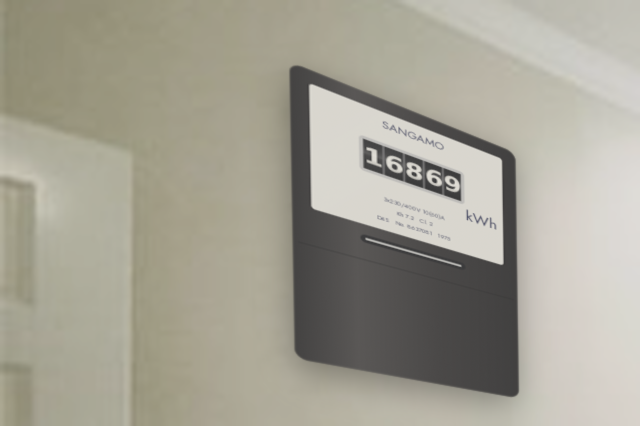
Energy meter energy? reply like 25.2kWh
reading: 16869kWh
